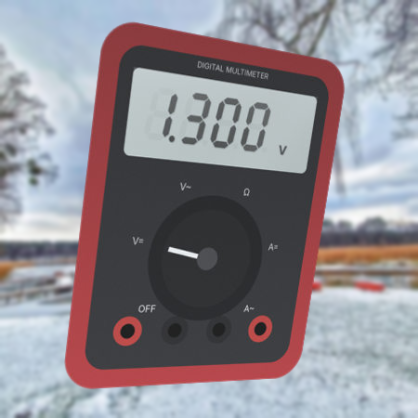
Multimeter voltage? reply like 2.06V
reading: 1.300V
